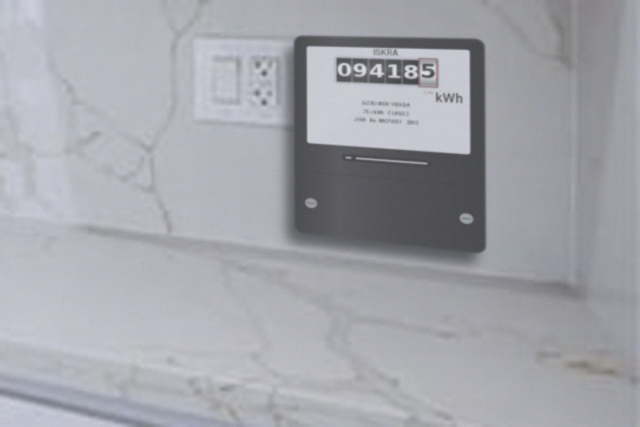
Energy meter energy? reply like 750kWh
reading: 9418.5kWh
